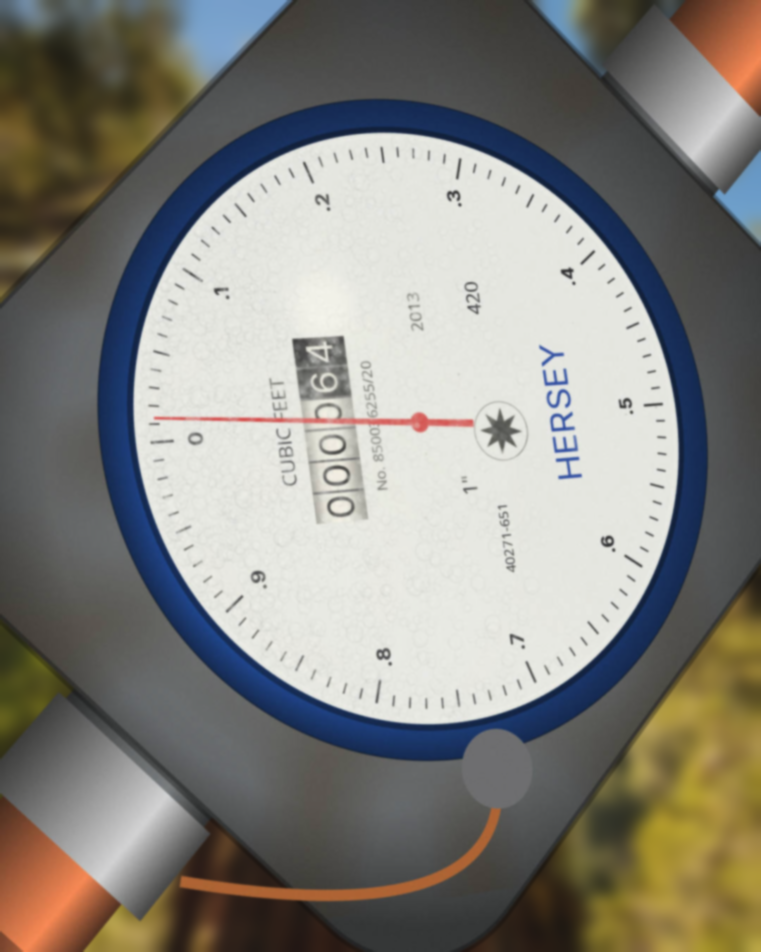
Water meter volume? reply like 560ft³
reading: 64.01ft³
